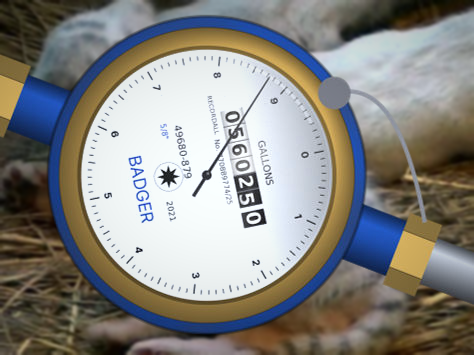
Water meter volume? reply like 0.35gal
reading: 560248.7gal
